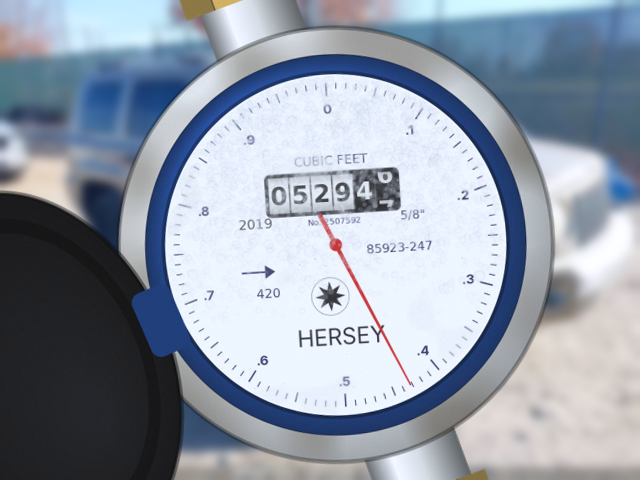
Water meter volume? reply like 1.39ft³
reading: 52946.43ft³
